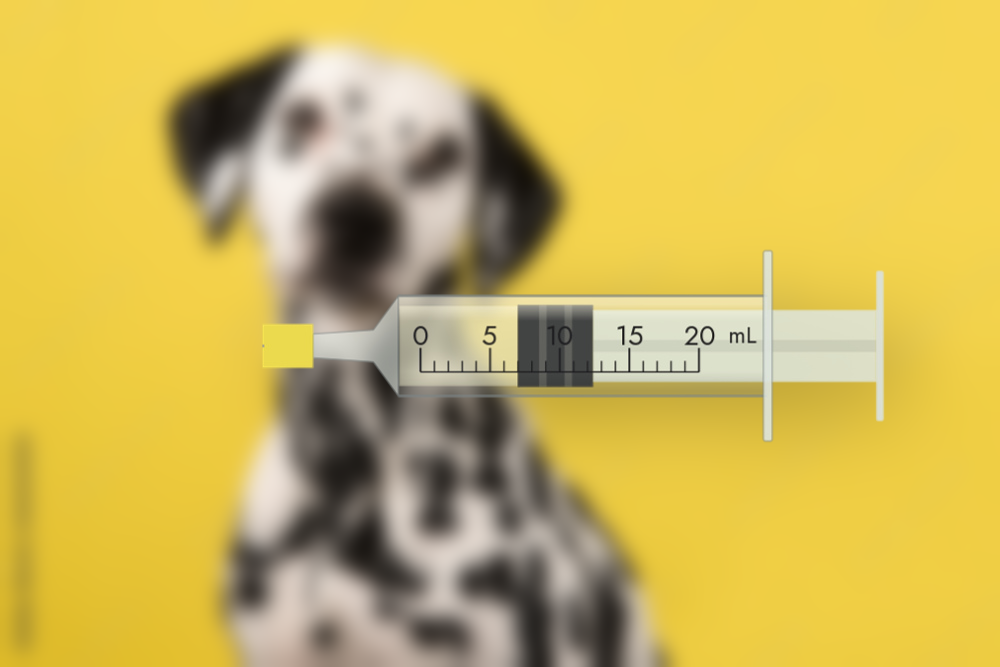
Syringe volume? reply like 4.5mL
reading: 7mL
